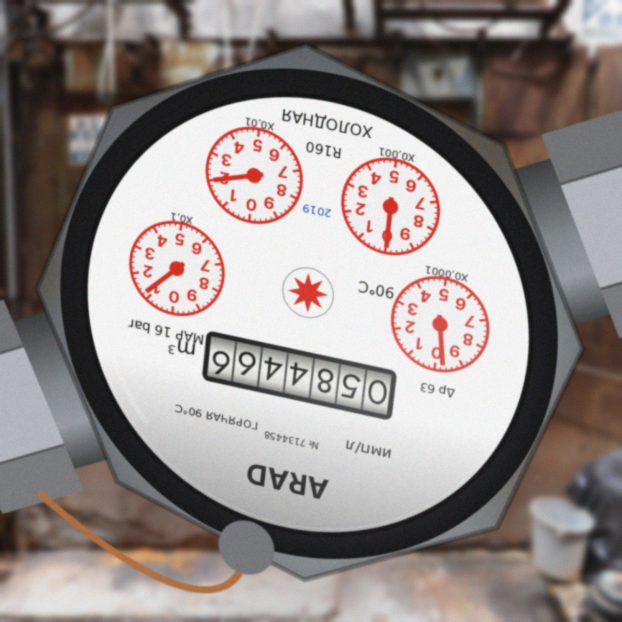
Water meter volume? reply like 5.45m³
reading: 584466.1199m³
